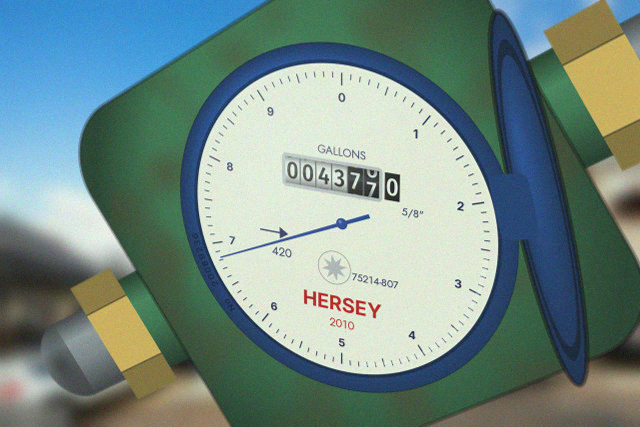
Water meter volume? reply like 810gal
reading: 43766.8gal
